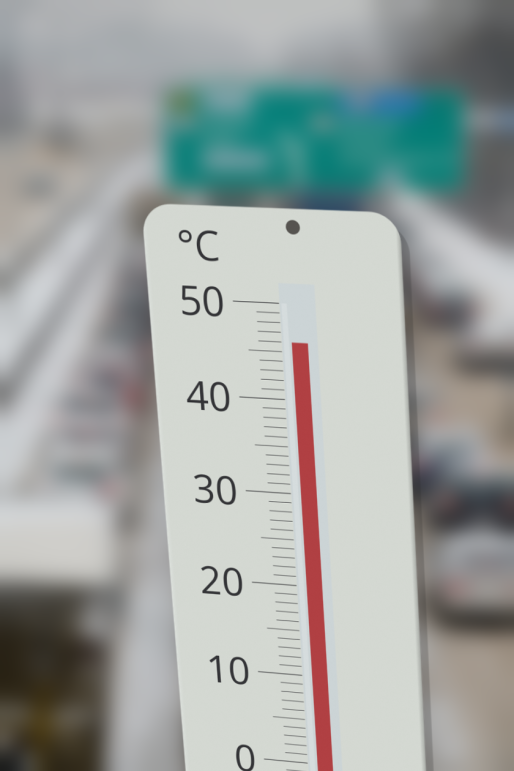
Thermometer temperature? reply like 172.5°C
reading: 46°C
